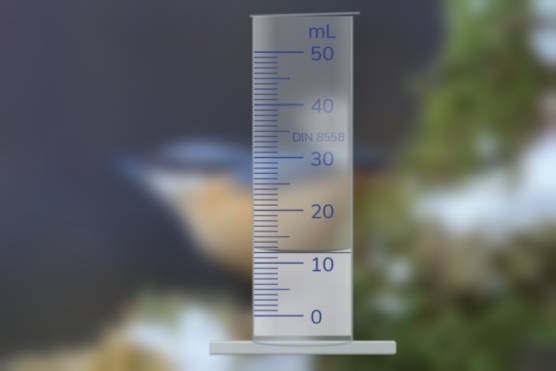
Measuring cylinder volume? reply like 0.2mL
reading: 12mL
